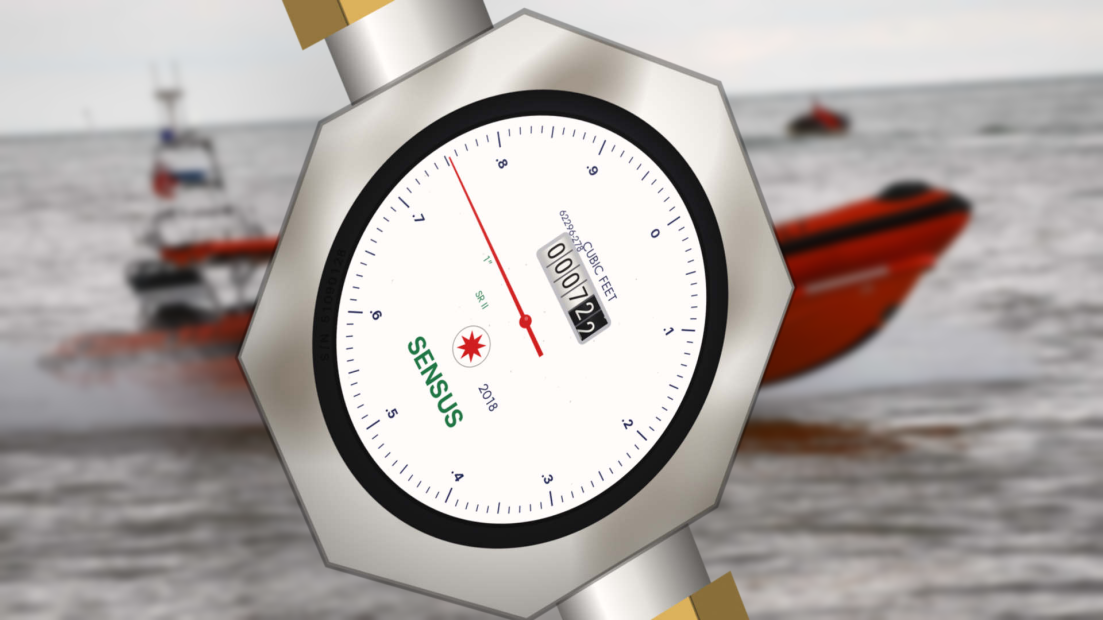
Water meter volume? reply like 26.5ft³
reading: 721.75ft³
